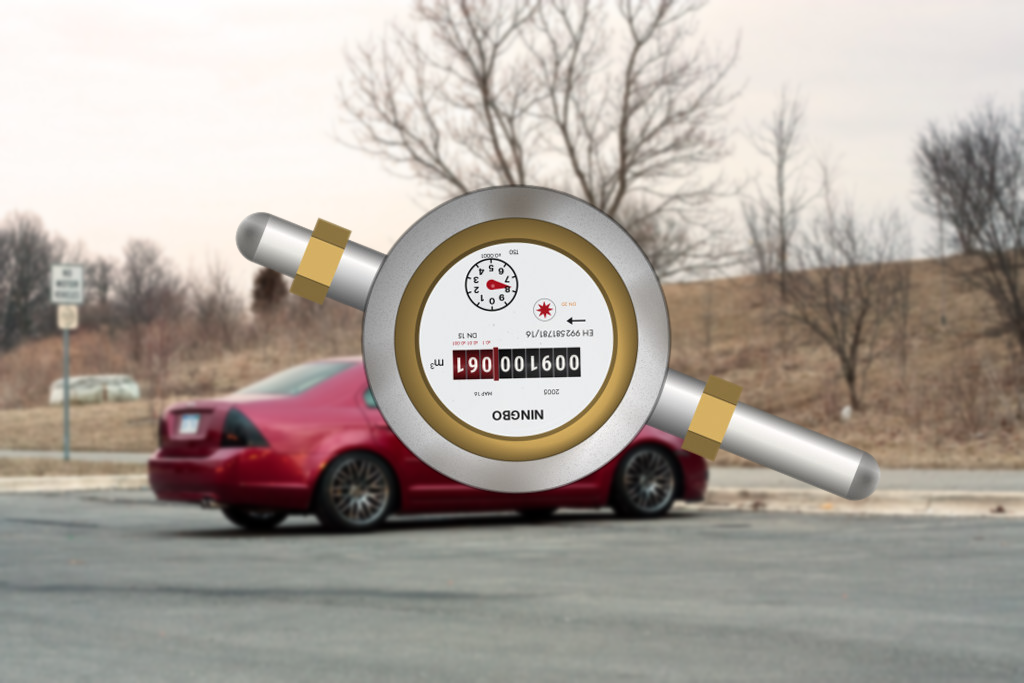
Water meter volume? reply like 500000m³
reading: 9100.0617m³
